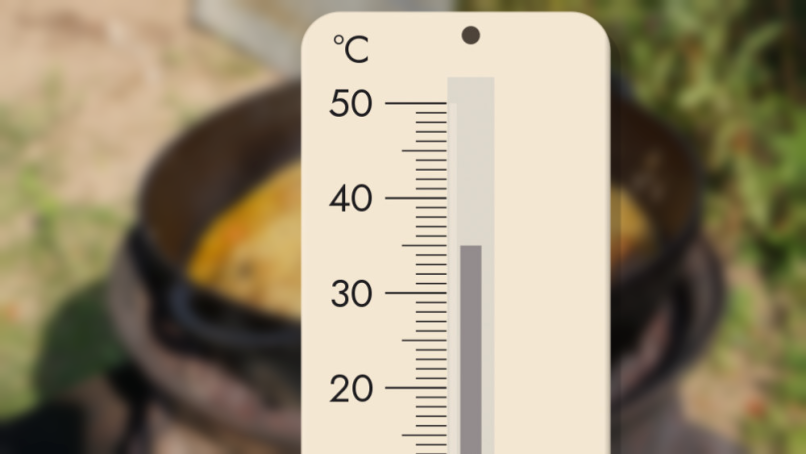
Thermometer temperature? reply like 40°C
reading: 35°C
